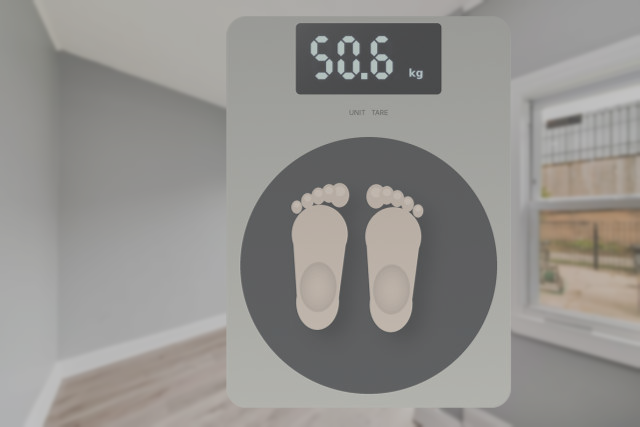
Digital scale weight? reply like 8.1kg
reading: 50.6kg
